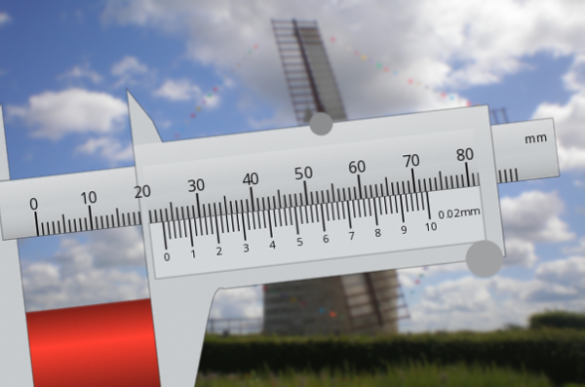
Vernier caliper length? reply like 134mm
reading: 23.2mm
